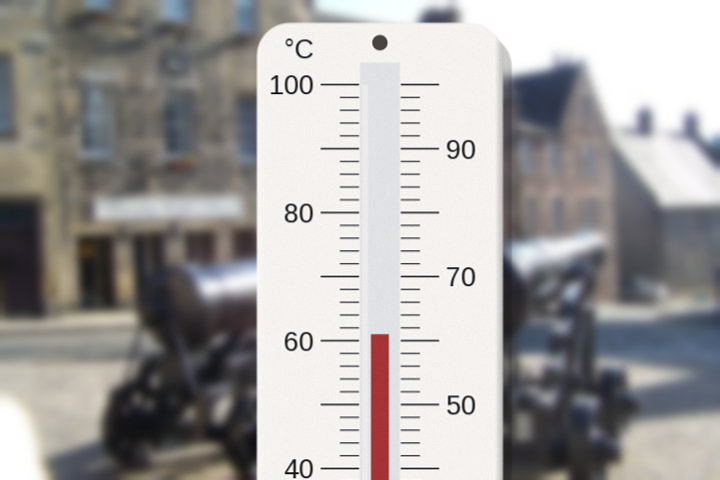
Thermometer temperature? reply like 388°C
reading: 61°C
